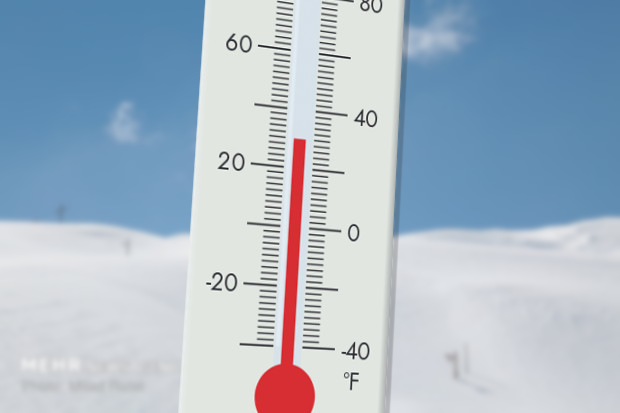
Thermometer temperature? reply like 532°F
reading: 30°F
